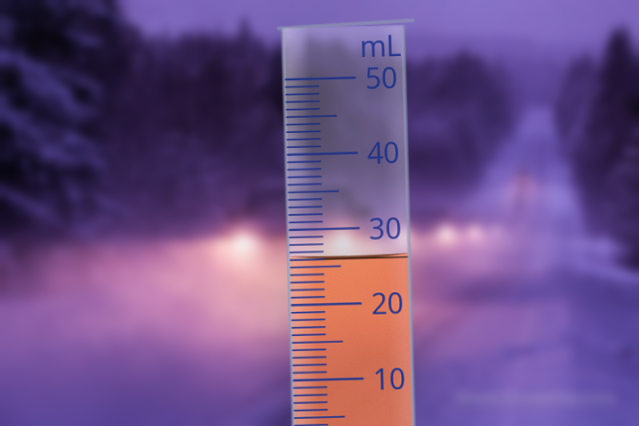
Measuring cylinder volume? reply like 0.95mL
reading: 26mL
